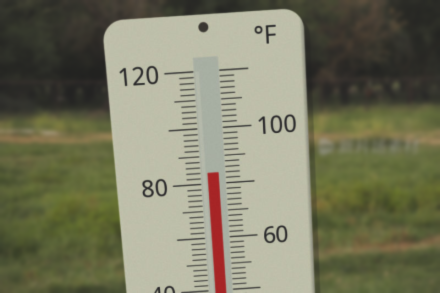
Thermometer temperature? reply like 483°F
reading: 84°F
